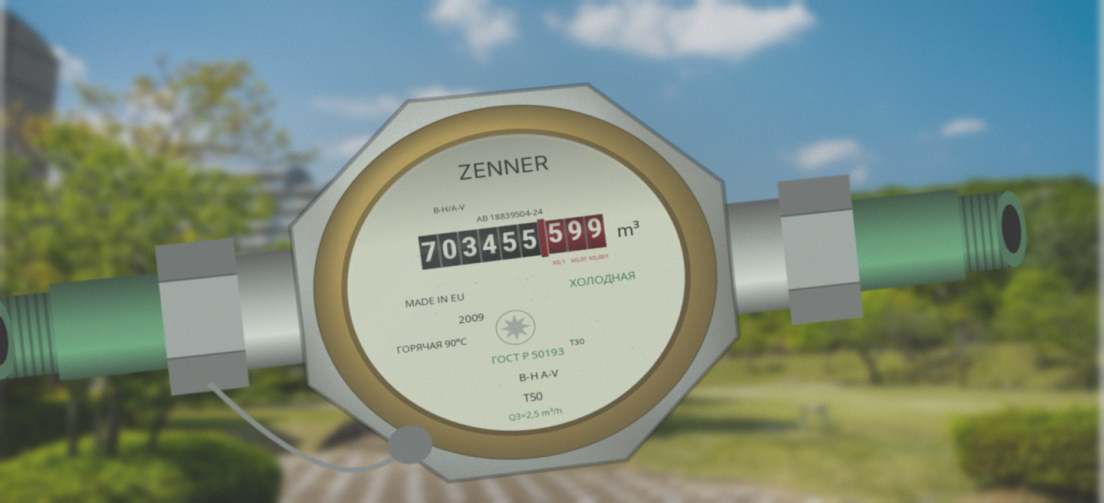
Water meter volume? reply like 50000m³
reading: 703455.599m³
